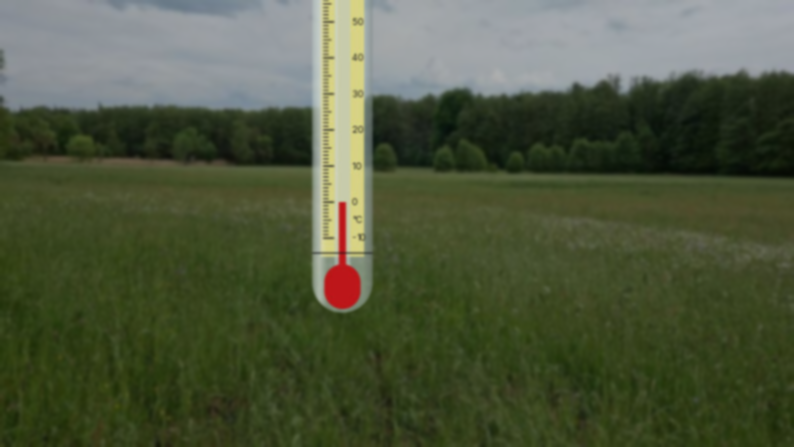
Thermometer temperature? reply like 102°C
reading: 0°C
